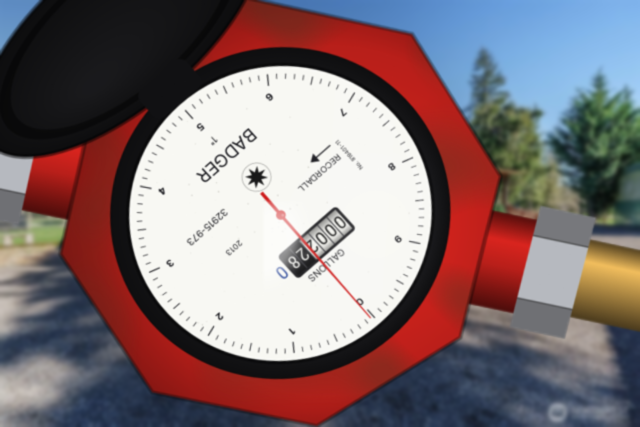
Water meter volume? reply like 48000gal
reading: 2280.0gal
